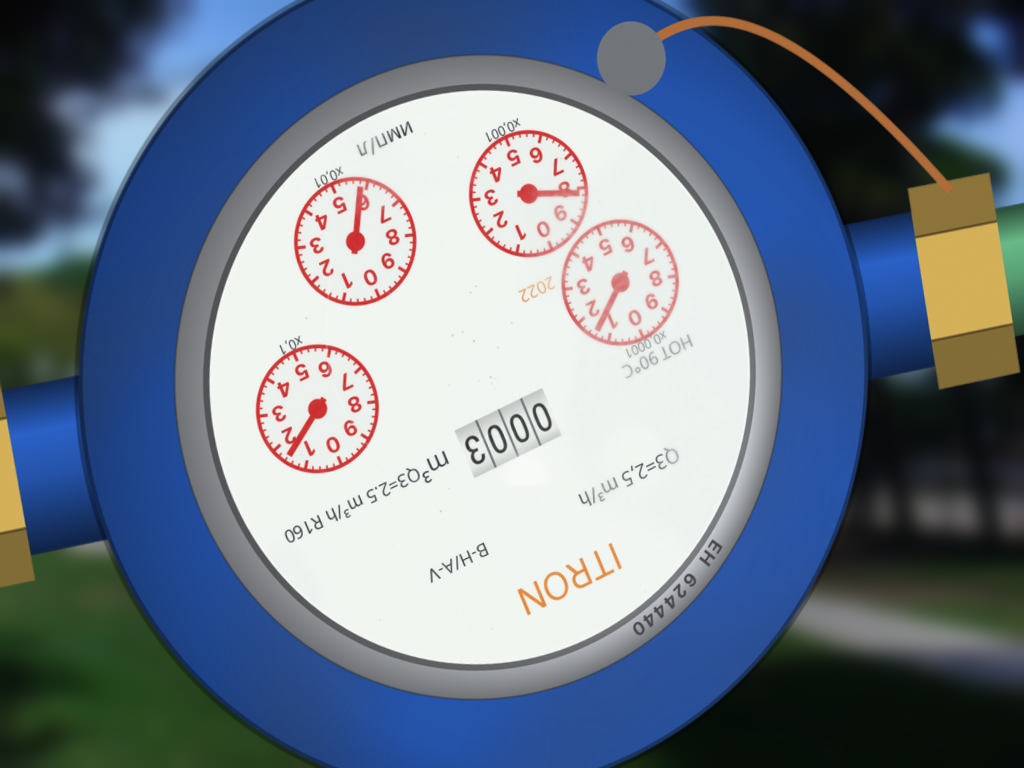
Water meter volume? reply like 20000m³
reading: 3.1581m³
